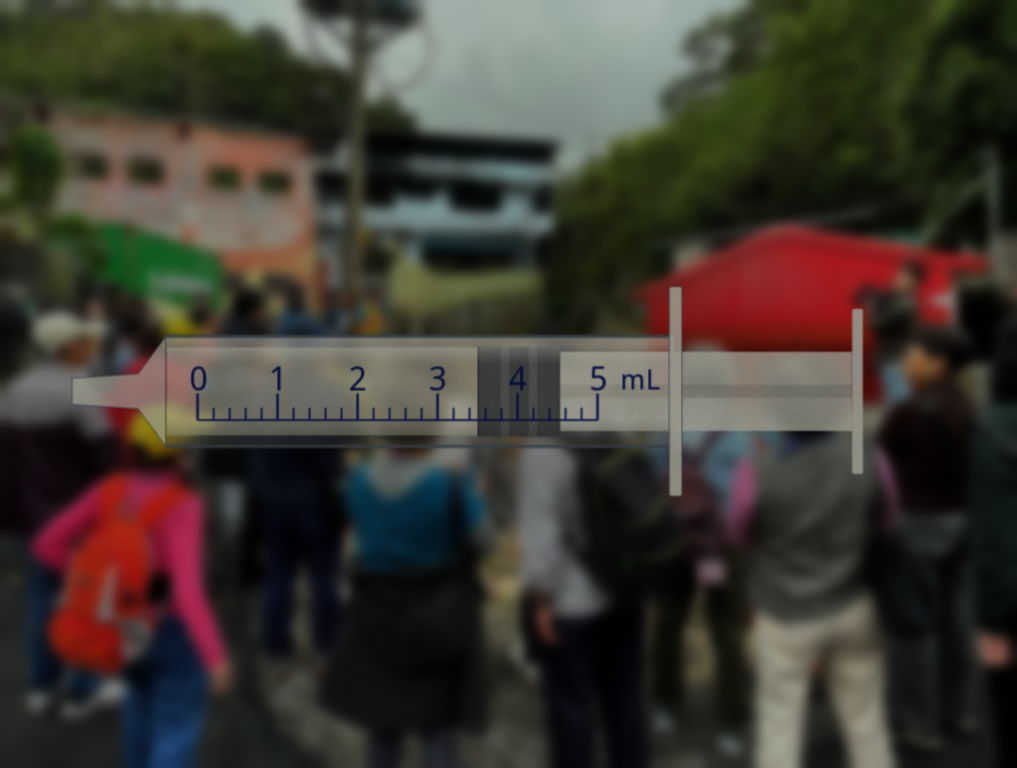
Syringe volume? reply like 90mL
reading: 3.5mL
